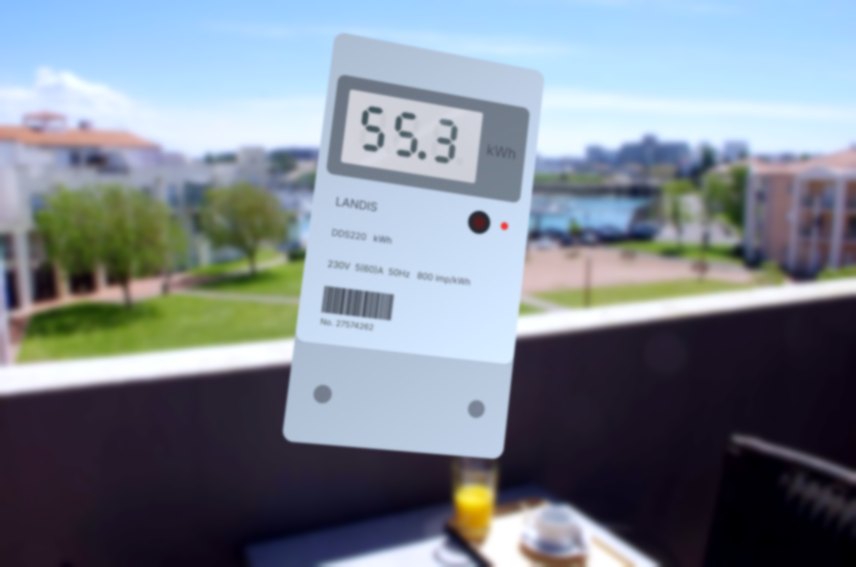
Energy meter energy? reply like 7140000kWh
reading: 55.3kWh
